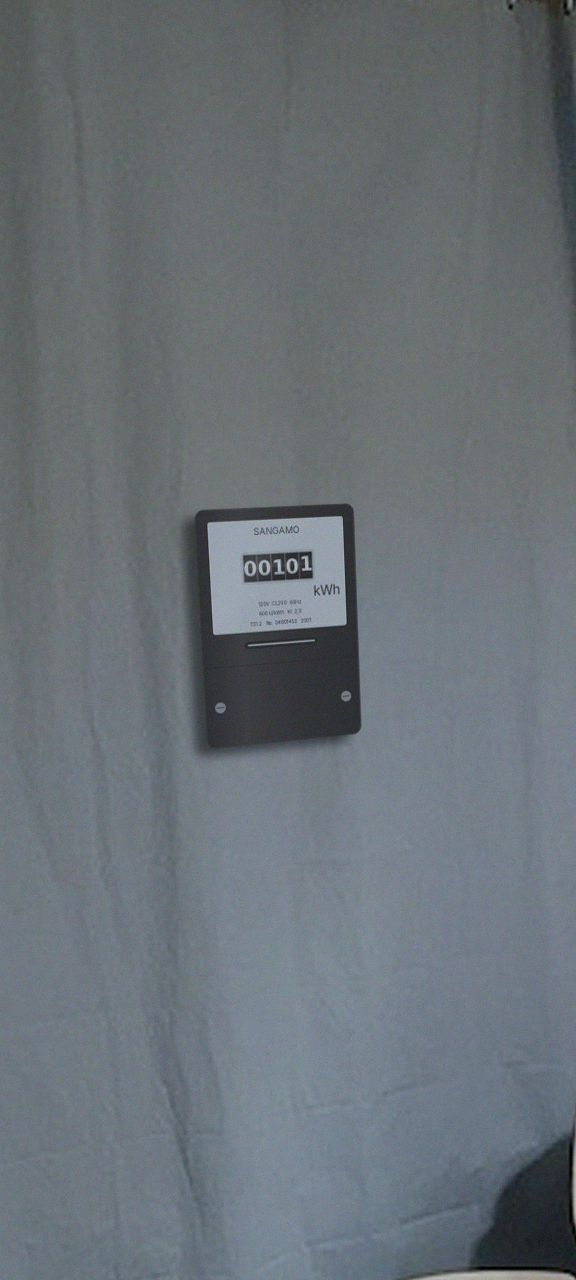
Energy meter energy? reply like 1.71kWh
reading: 101kWh
